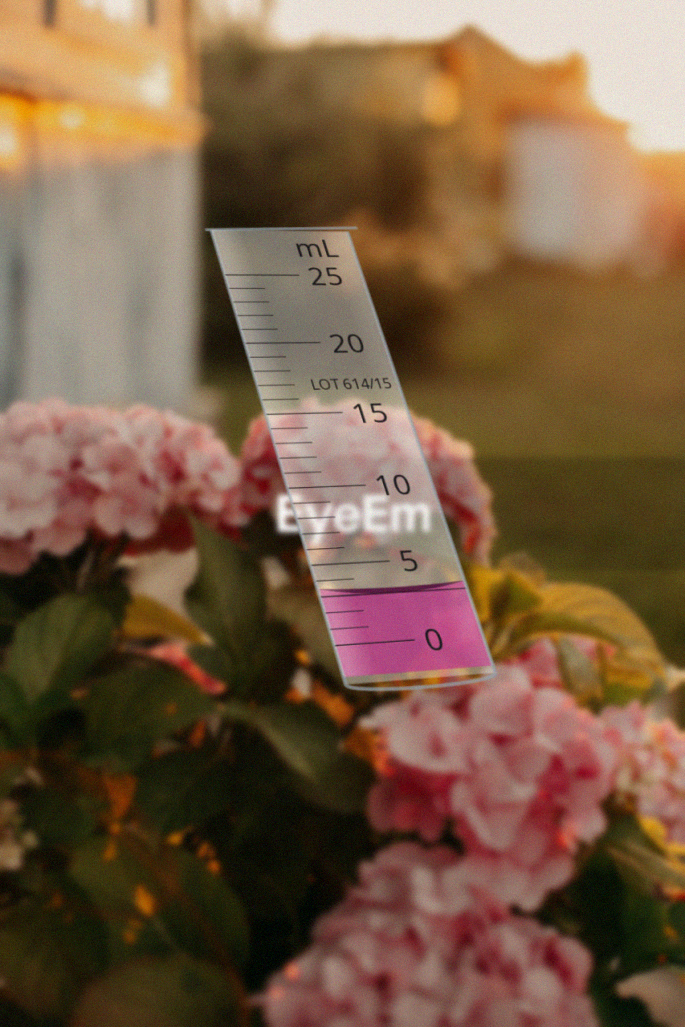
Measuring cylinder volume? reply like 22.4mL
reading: 3mL
